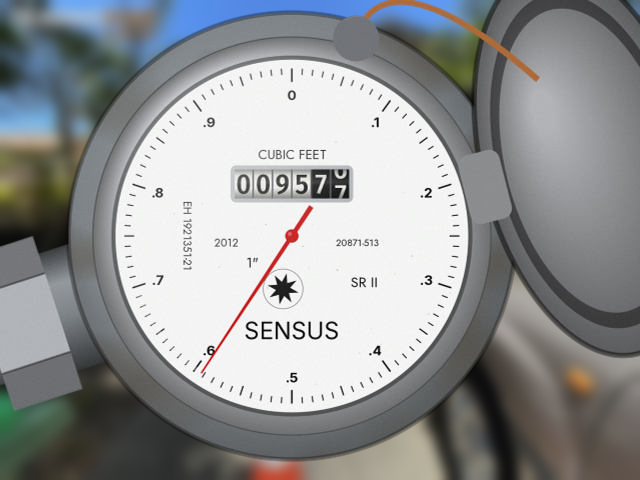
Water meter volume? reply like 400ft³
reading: 9576.59ft³
